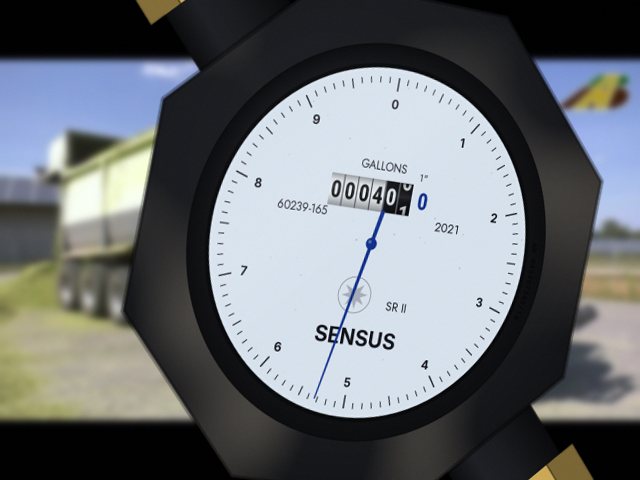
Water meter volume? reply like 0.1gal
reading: 4005.3gal
